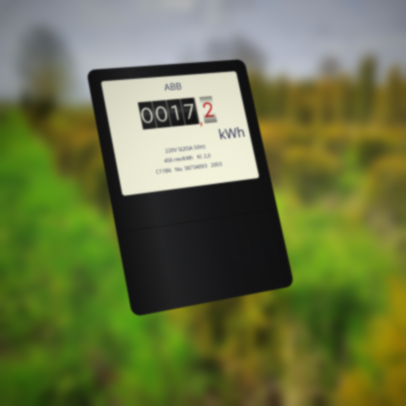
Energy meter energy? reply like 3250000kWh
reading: 17.2kWh
